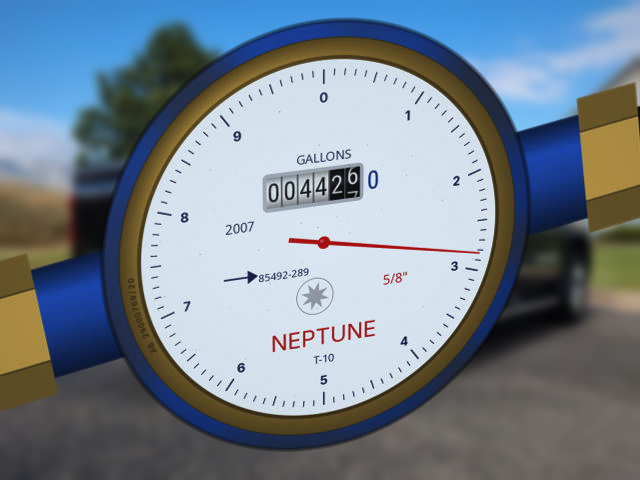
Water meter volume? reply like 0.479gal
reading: 44262.8gal
